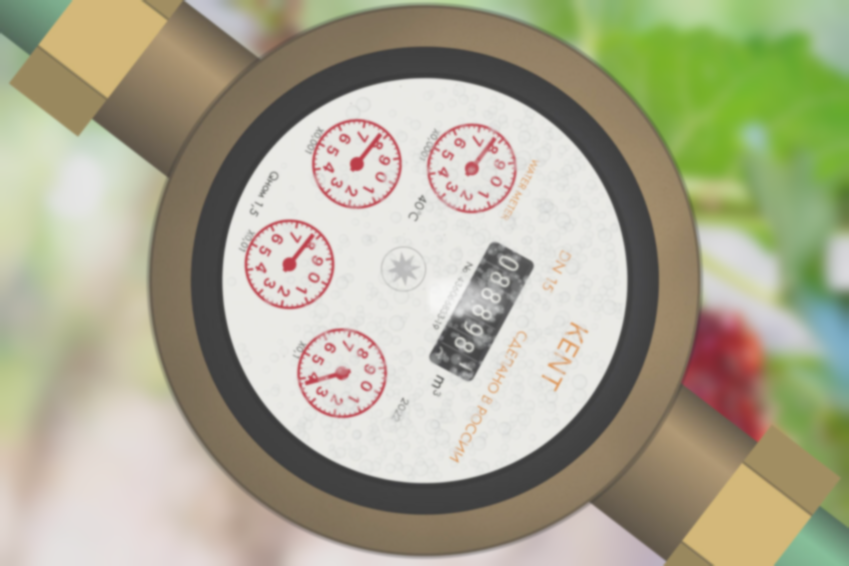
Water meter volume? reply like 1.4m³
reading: 888981.3777m³
